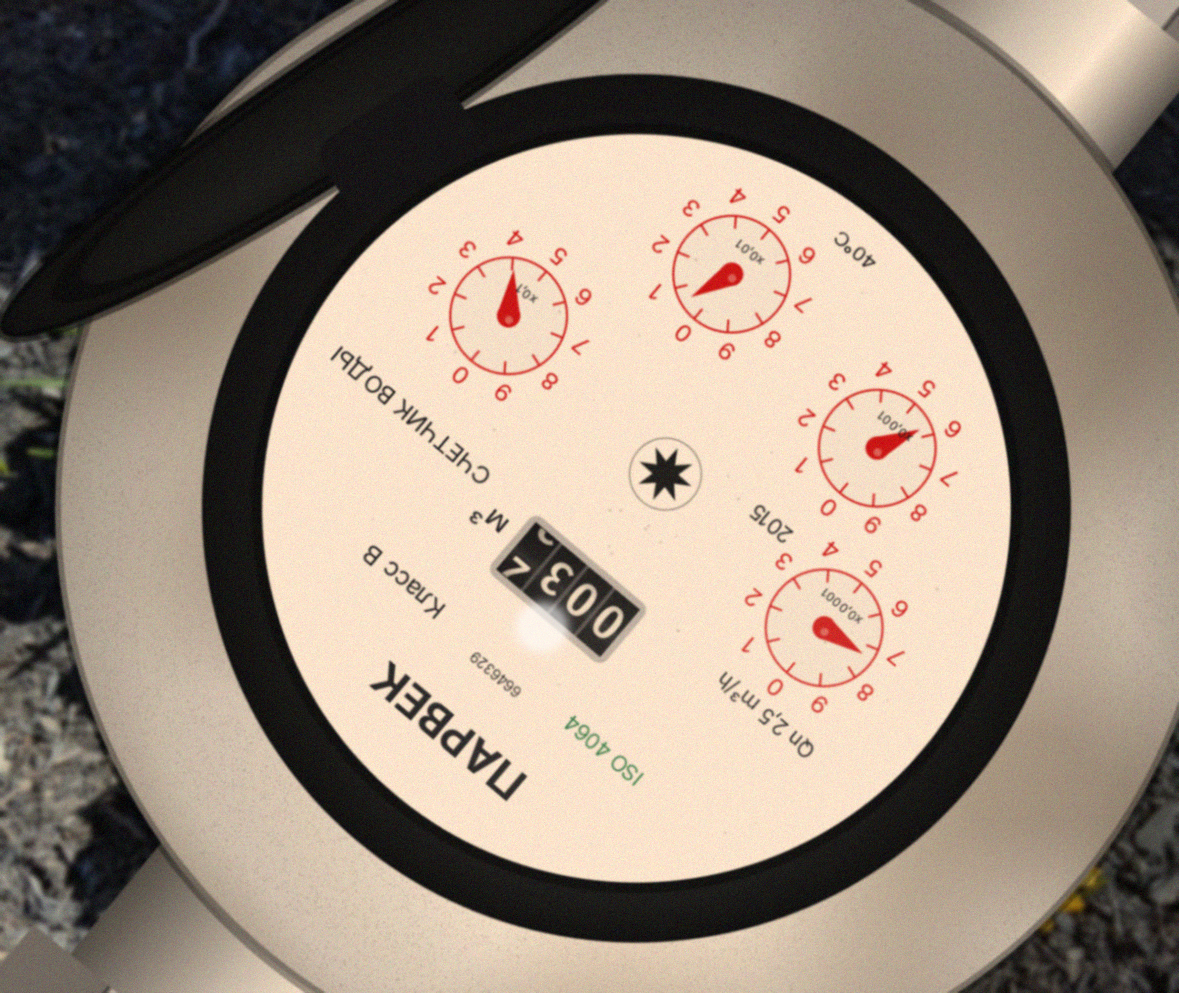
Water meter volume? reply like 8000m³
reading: 32.4057m³
